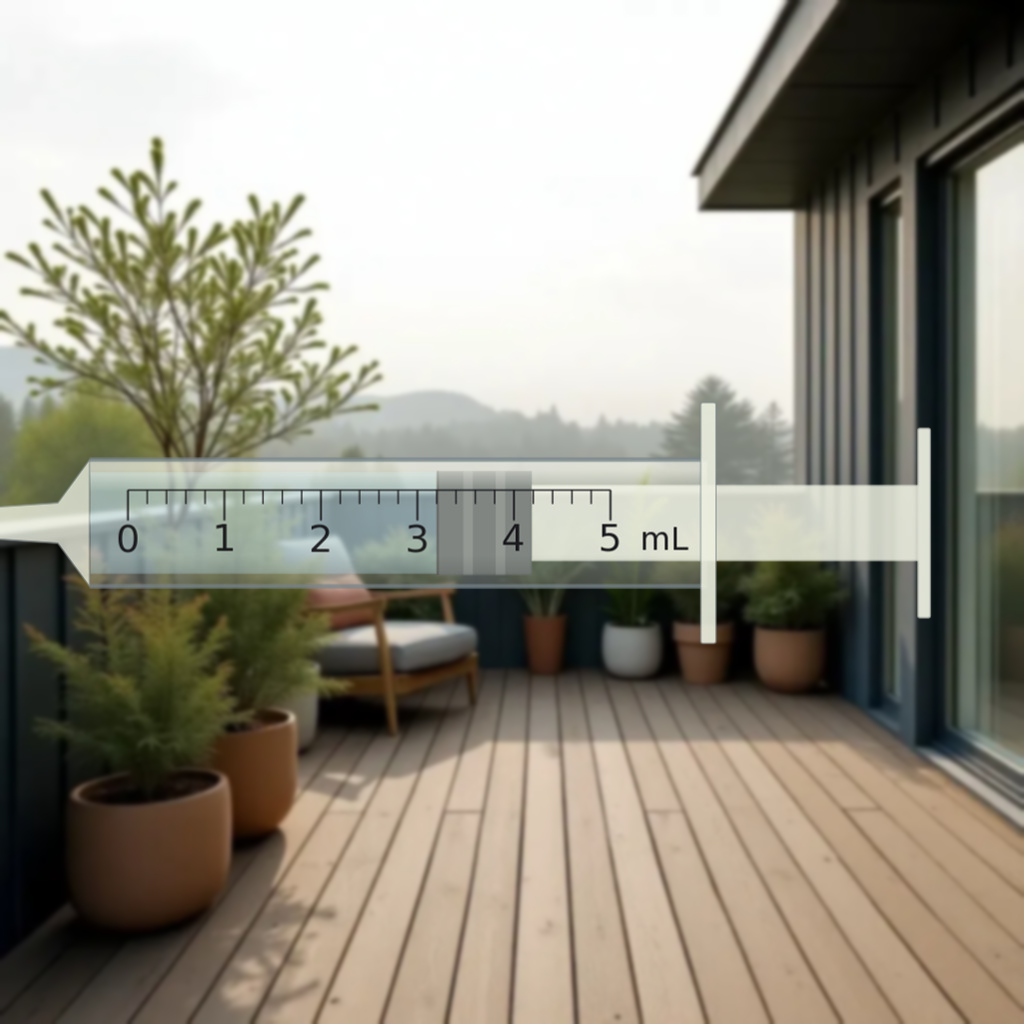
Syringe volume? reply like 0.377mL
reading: 3.2mL
